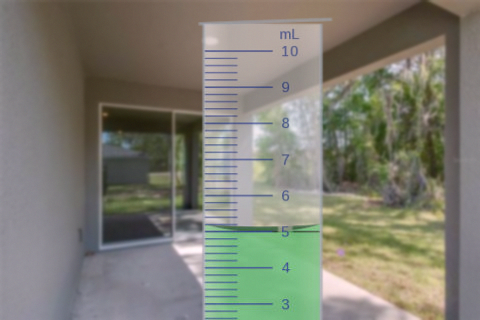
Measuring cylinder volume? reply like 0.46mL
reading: 5mL
